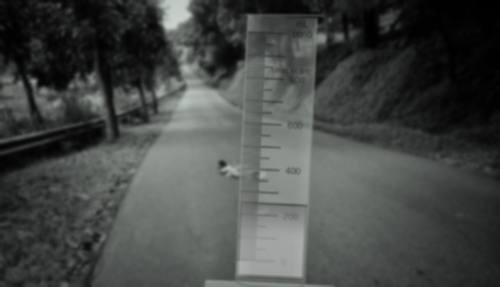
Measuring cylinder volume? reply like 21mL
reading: 250mL
